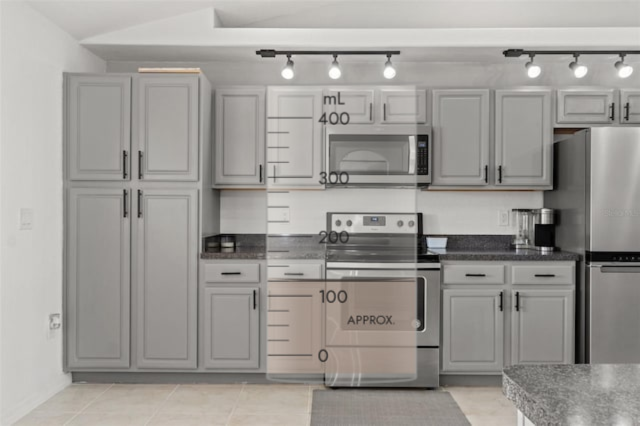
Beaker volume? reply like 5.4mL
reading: 125mL
